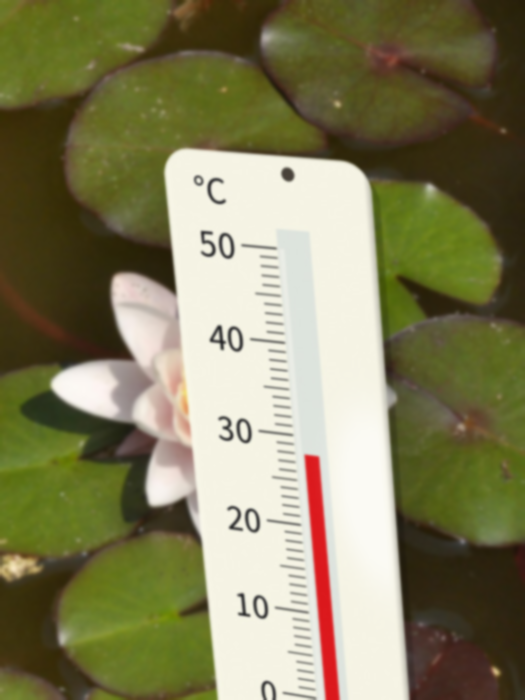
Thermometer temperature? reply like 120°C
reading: 28°C
